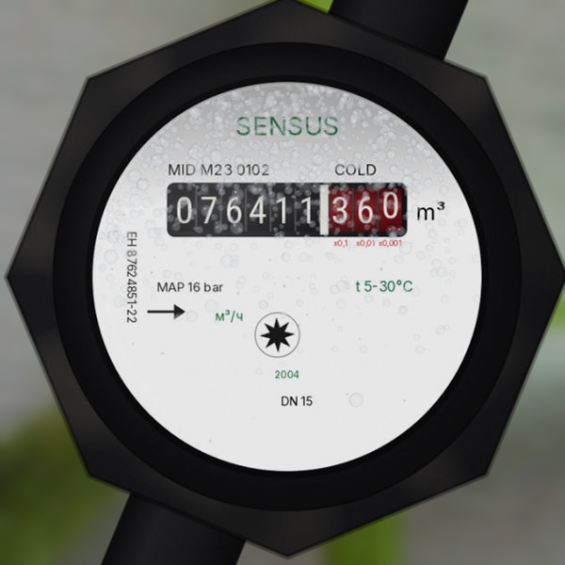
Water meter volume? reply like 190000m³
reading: 76411.360m³
